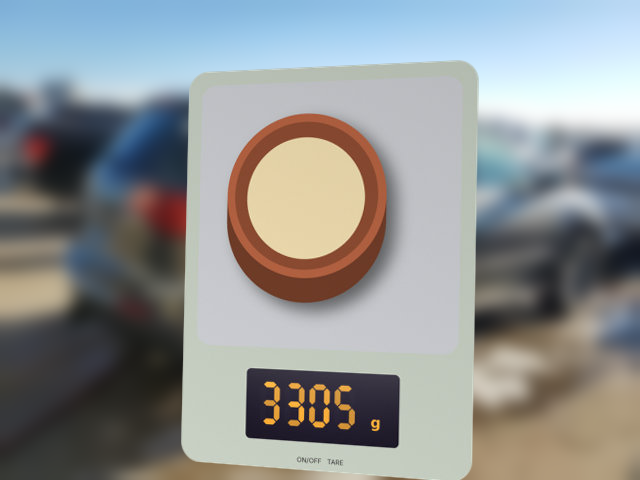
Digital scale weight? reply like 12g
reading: 3305g
